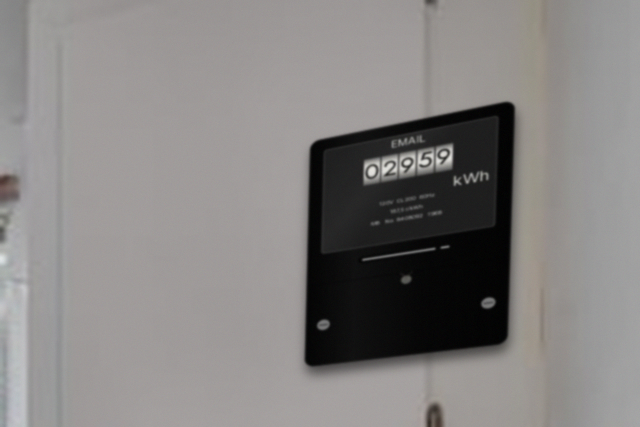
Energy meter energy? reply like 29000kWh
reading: 2959kWh
